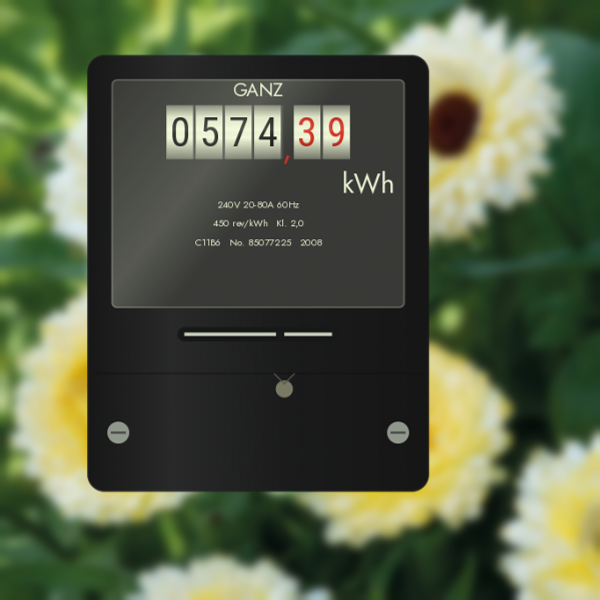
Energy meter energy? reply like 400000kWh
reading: 574.39kWh
